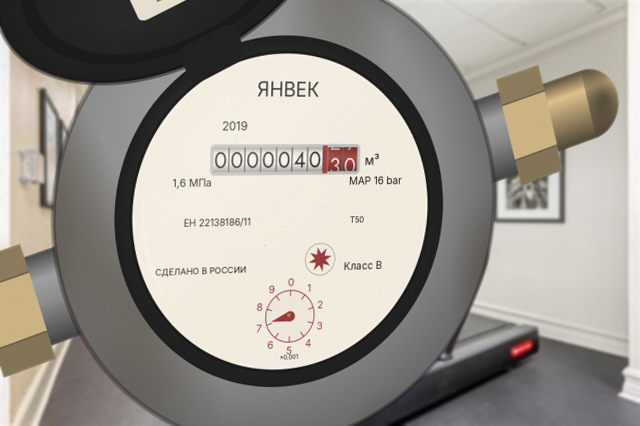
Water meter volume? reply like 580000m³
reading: 40.297m³
